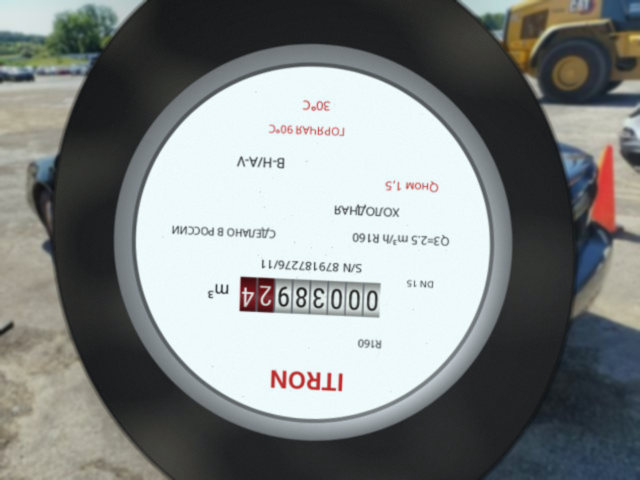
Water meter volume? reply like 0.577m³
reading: 389.24m³
